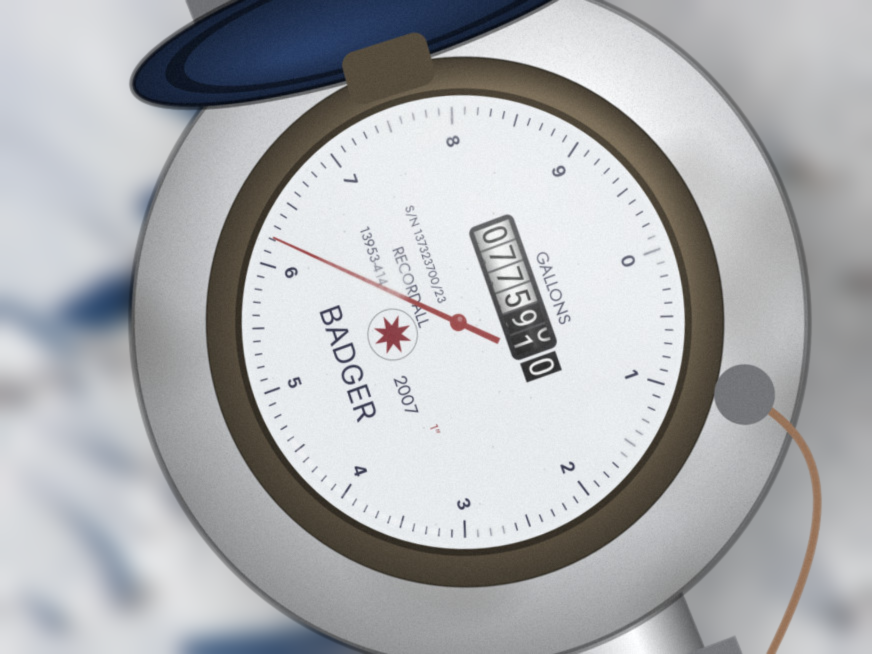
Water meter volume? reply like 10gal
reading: 775906.2gal
